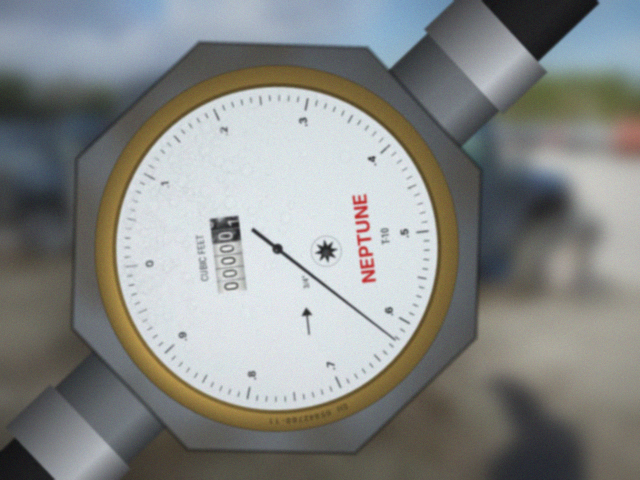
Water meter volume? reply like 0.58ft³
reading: 0.62ft³
